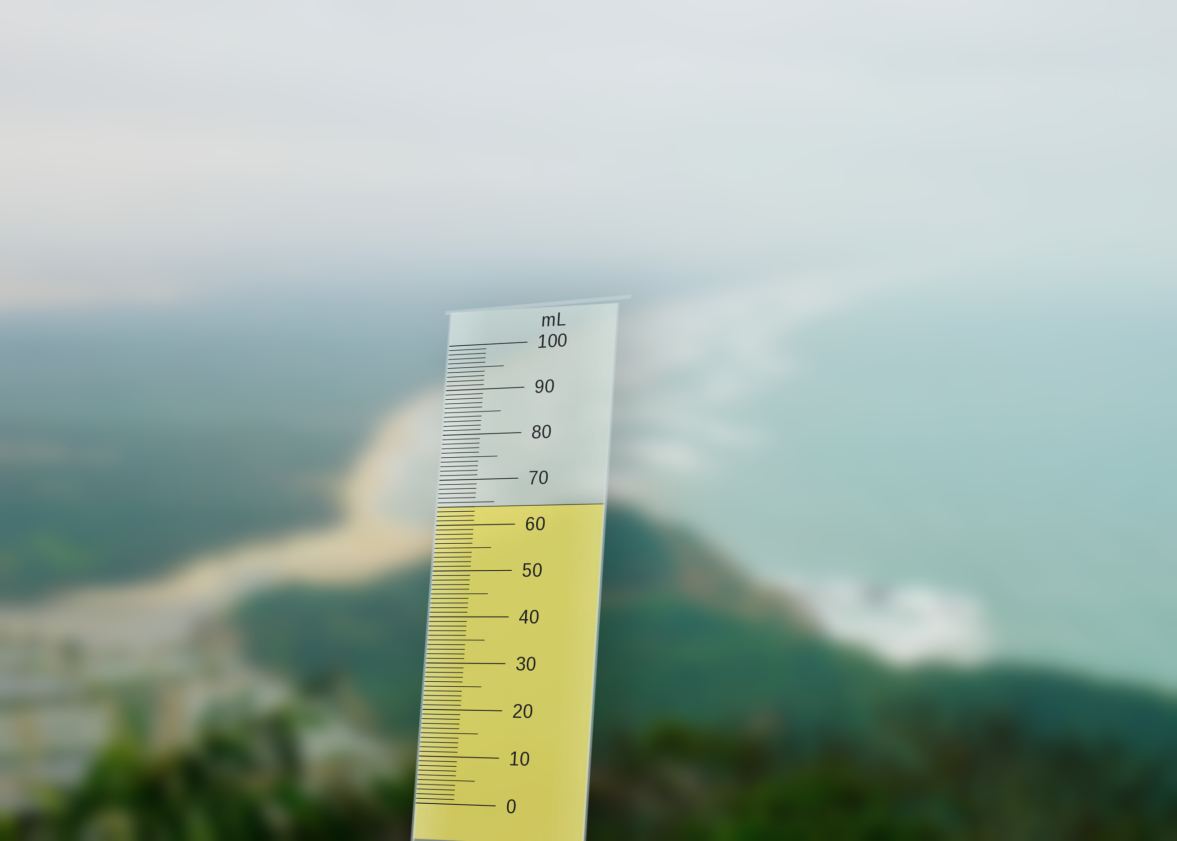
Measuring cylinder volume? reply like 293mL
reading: 64mL
